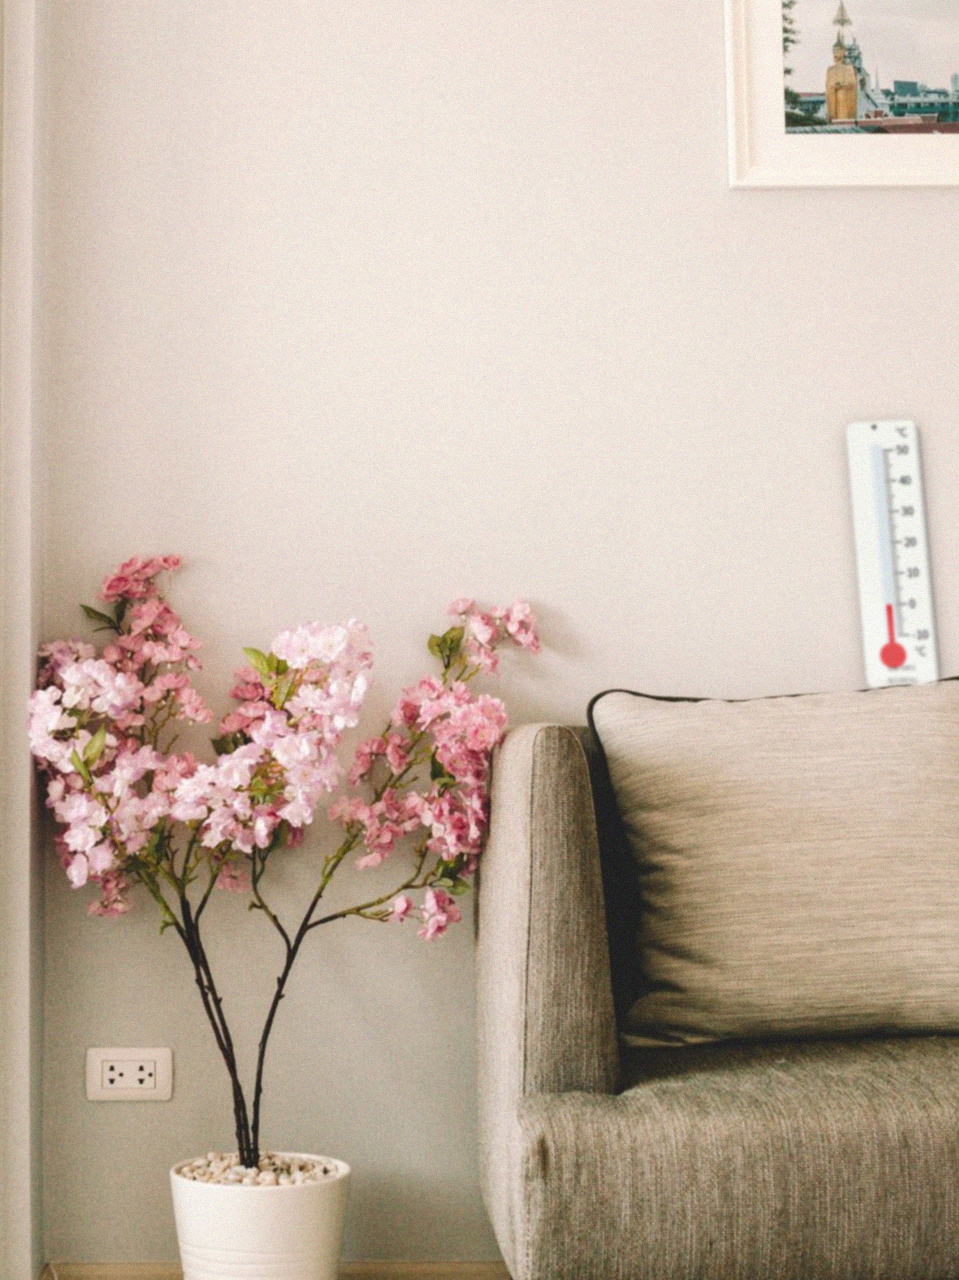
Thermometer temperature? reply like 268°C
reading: 0°C
